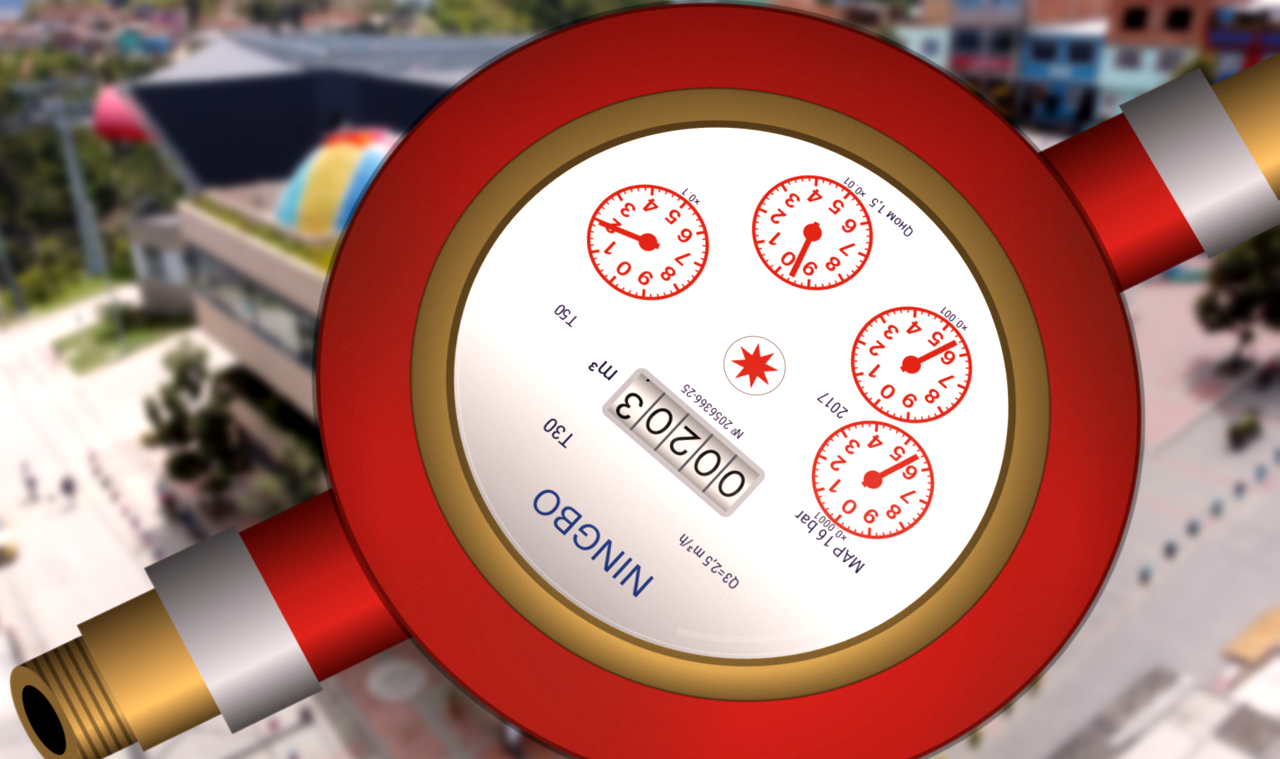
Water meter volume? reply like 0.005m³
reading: 203.1955m³
